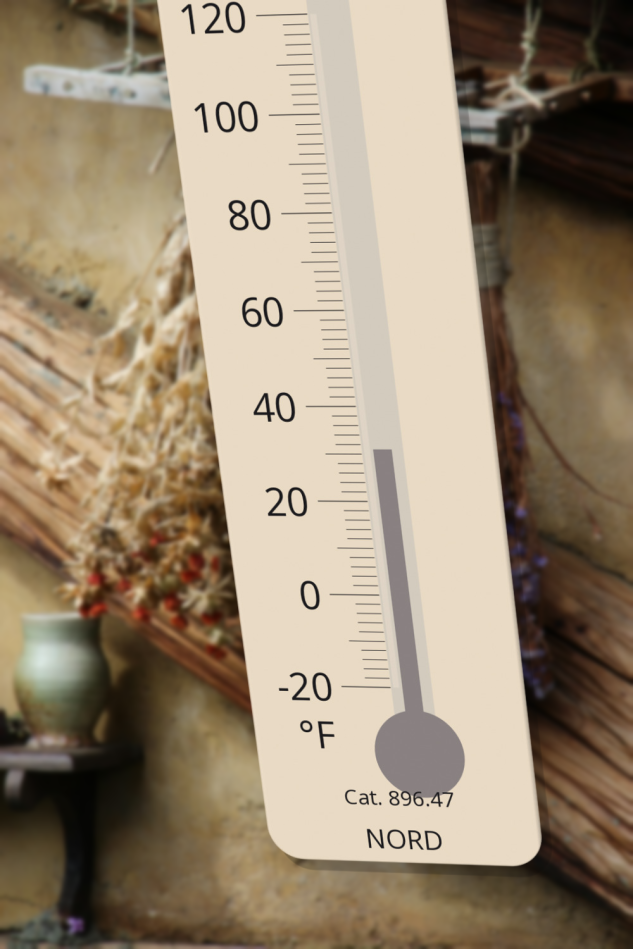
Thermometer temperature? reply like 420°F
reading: 31°F
